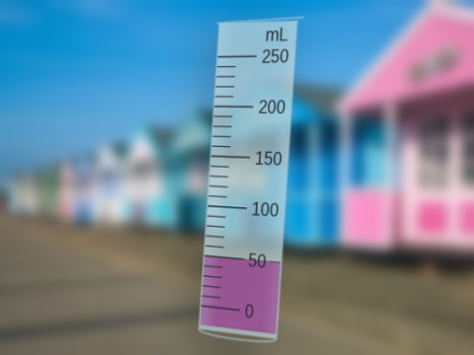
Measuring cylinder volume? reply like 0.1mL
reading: 50mL
